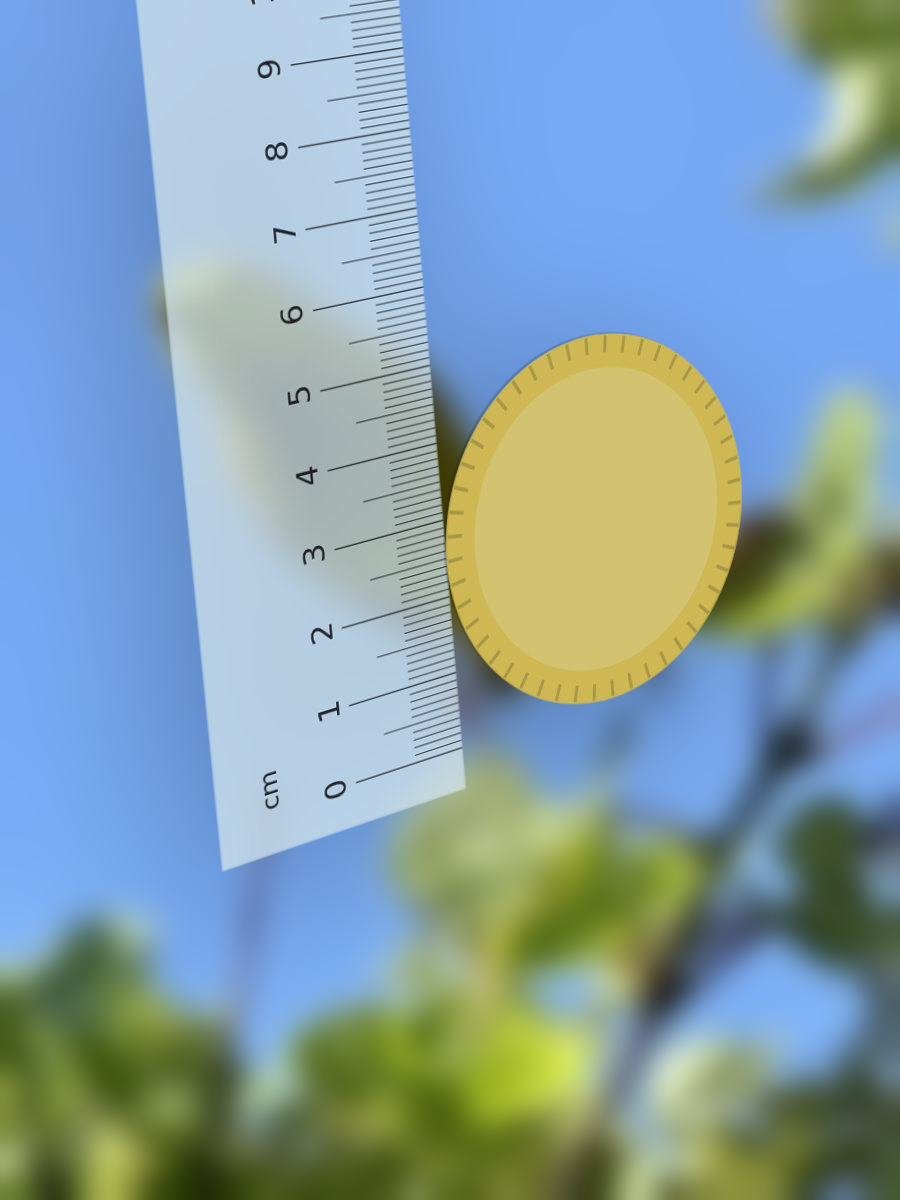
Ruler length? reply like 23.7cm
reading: 4.9cm
